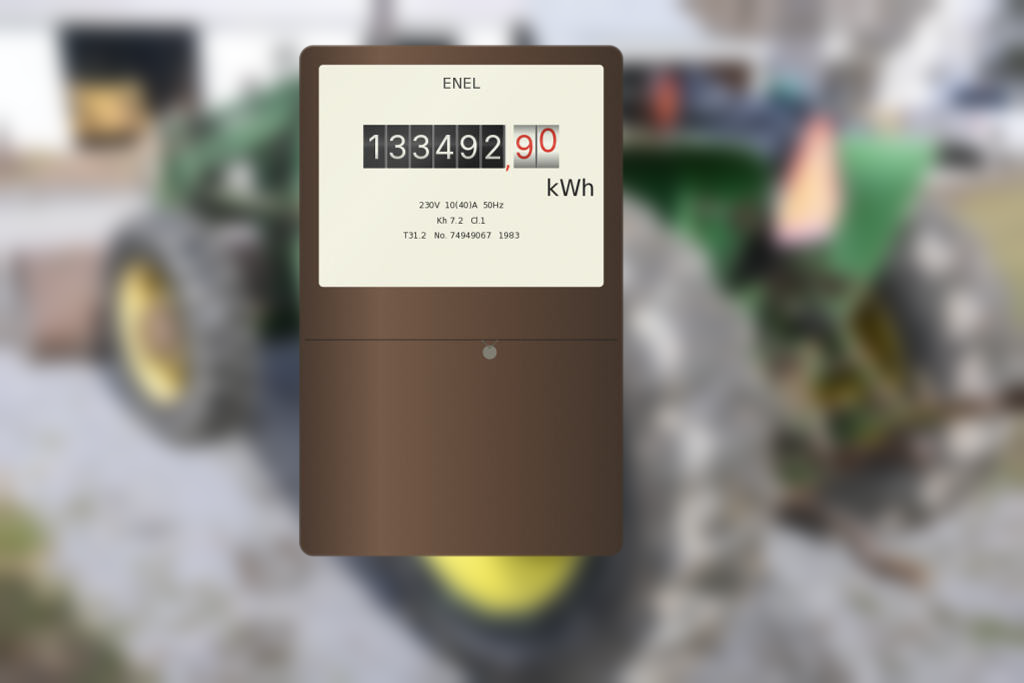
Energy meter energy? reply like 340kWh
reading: 133492.90kWh
